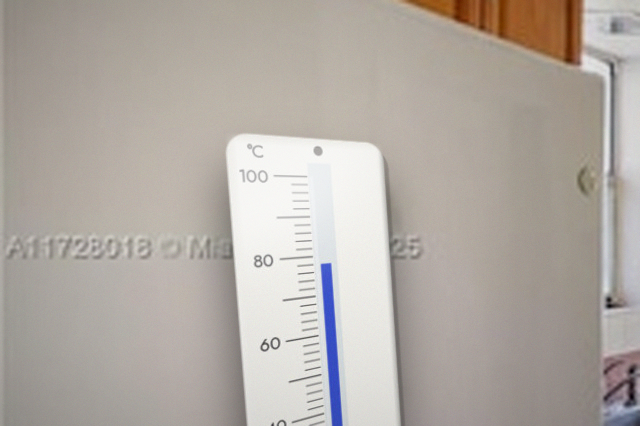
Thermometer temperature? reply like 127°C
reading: 78°C
